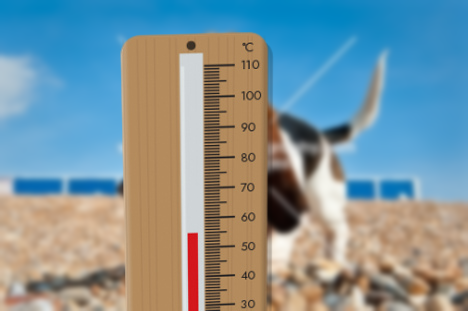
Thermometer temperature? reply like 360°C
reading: 55°C
